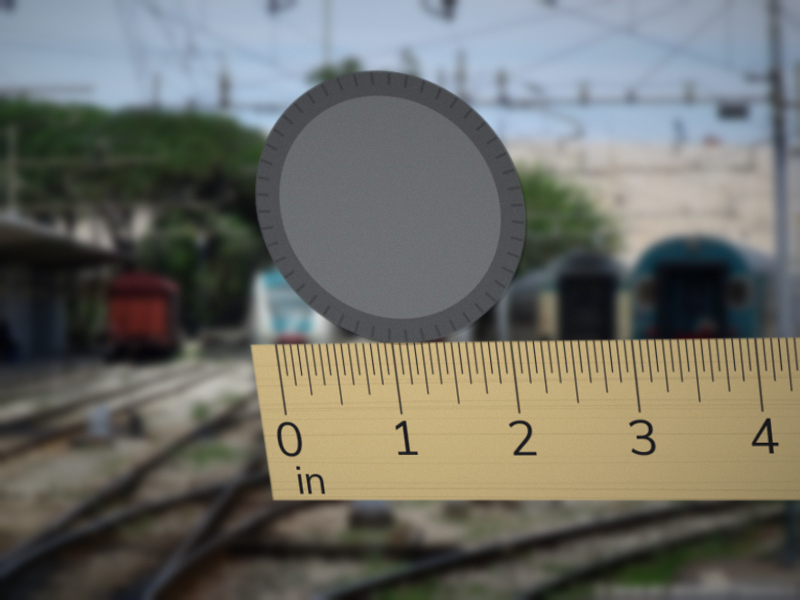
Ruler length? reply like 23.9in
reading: 2.25in
